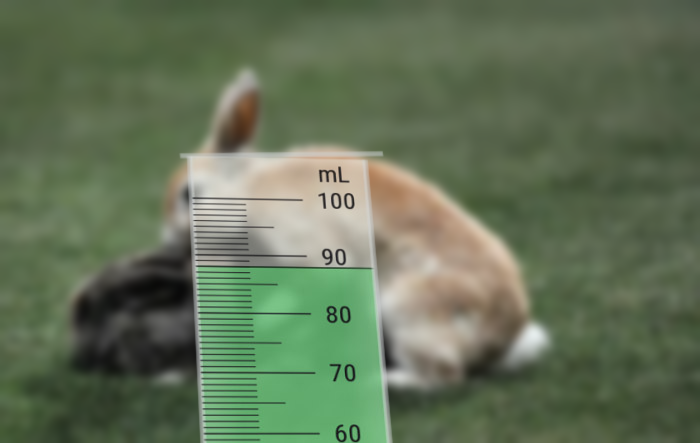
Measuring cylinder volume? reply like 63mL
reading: 88mL
